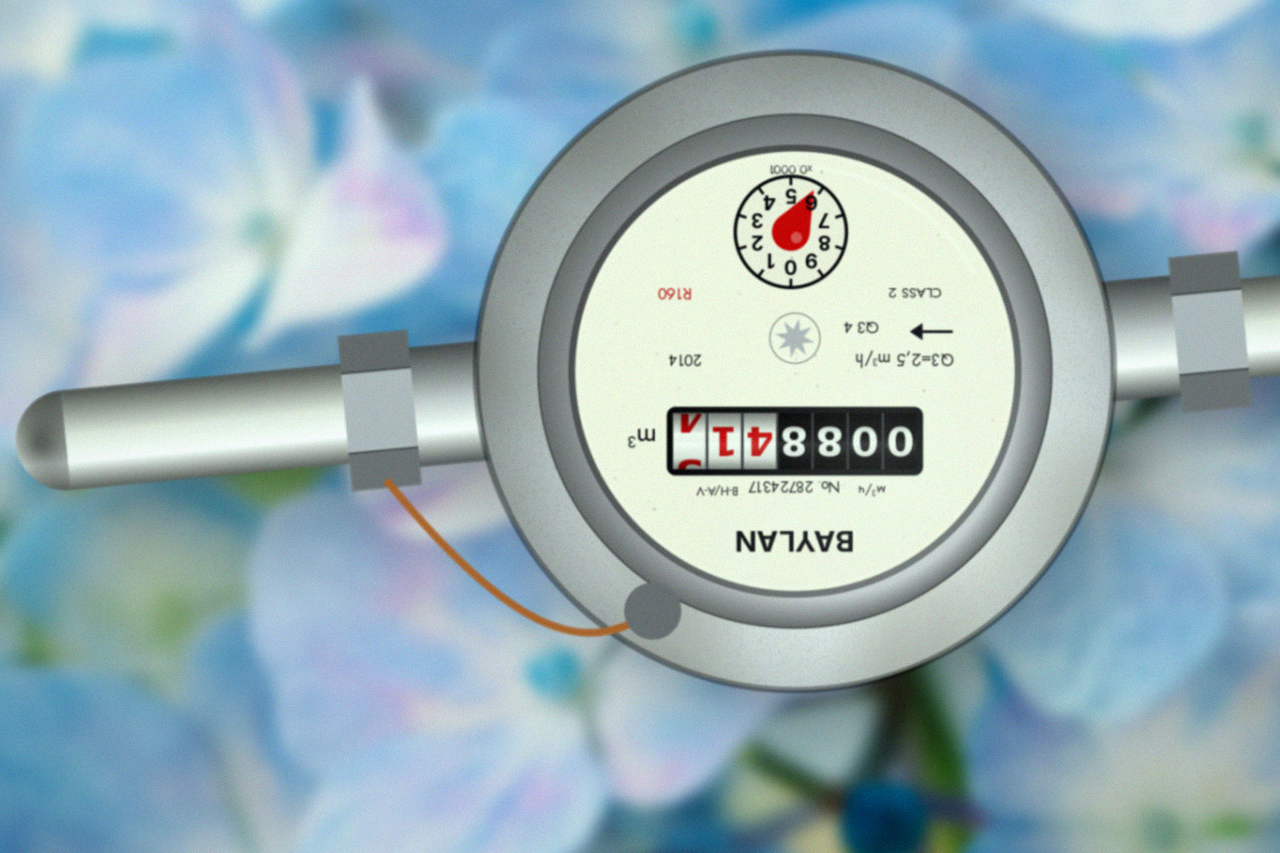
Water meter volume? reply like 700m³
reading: 88.4135m³
